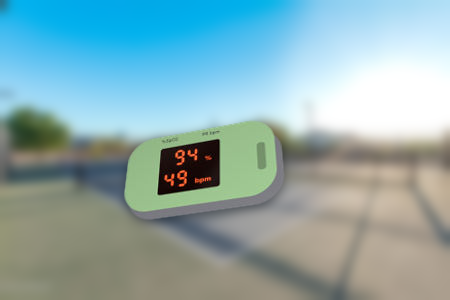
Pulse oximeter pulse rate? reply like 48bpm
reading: 49bpm
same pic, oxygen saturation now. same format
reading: 94%
